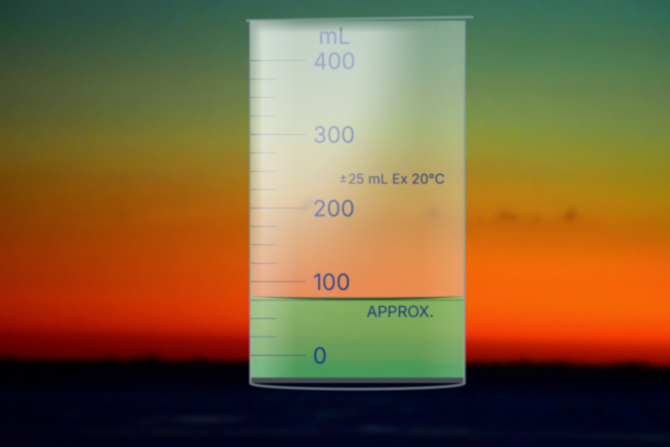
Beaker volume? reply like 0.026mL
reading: 75mL
